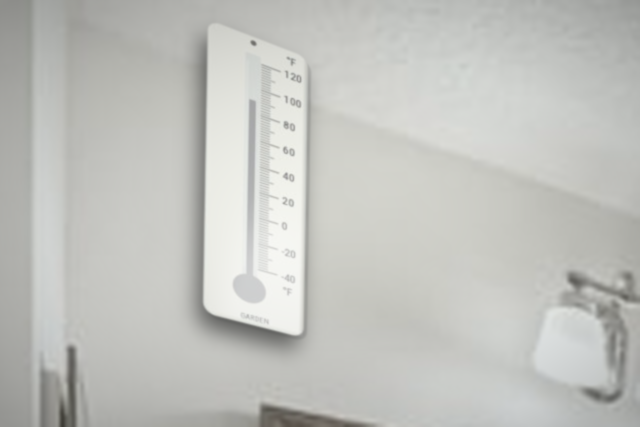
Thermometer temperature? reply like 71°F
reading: 90°F
